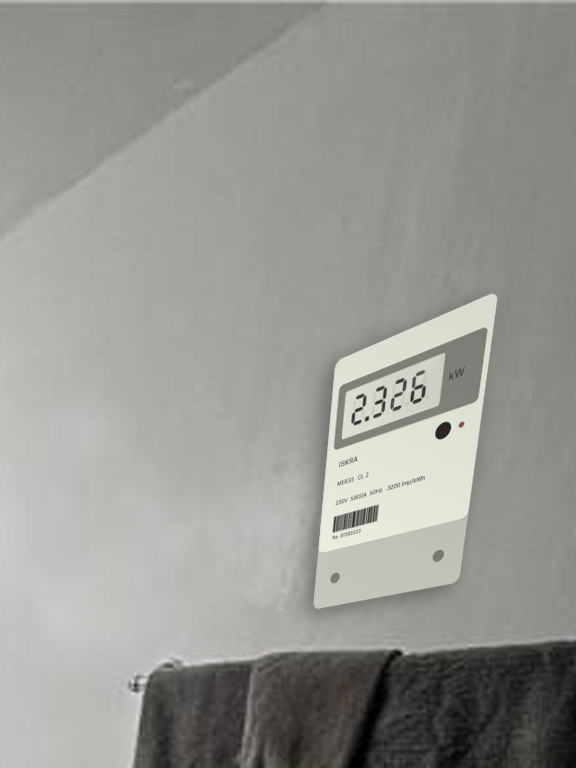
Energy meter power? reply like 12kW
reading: 2.326kW
